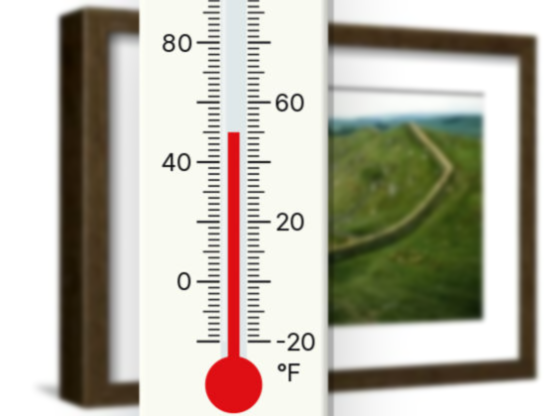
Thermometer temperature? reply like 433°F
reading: 50°F
